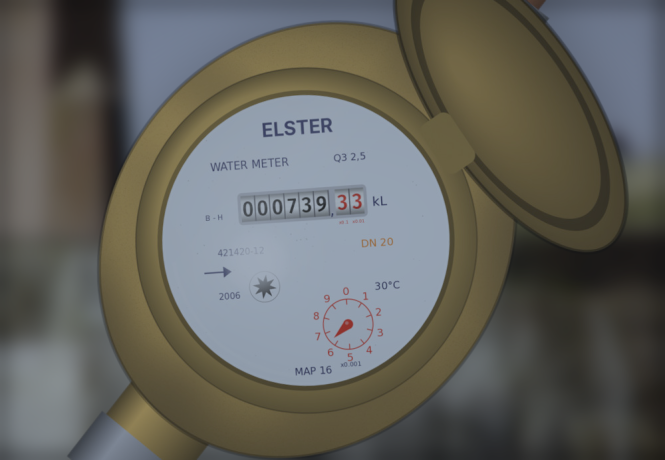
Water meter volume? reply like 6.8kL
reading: 739.336kL
